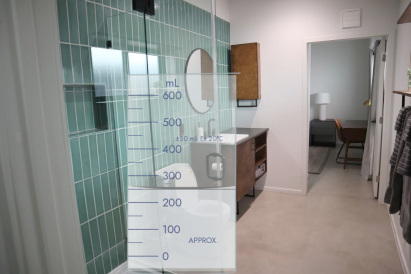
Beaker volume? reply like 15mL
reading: 250mL
